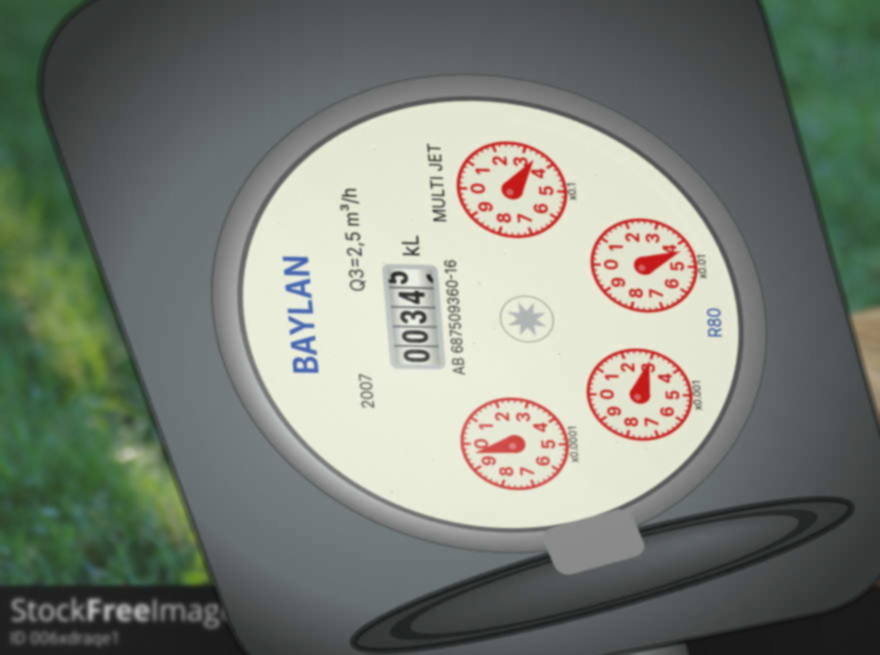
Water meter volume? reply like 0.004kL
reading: 345.3429kL
